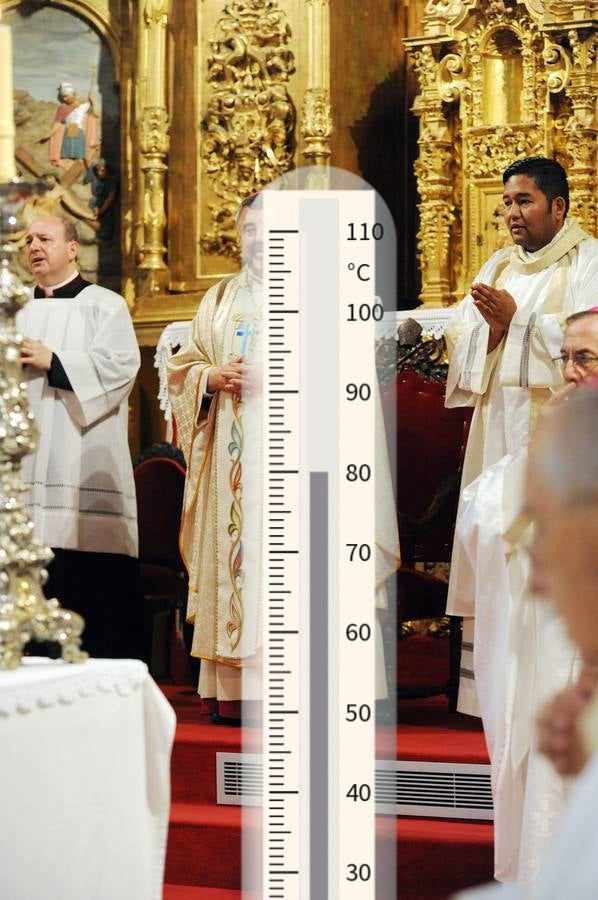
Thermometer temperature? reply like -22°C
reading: 80°C
